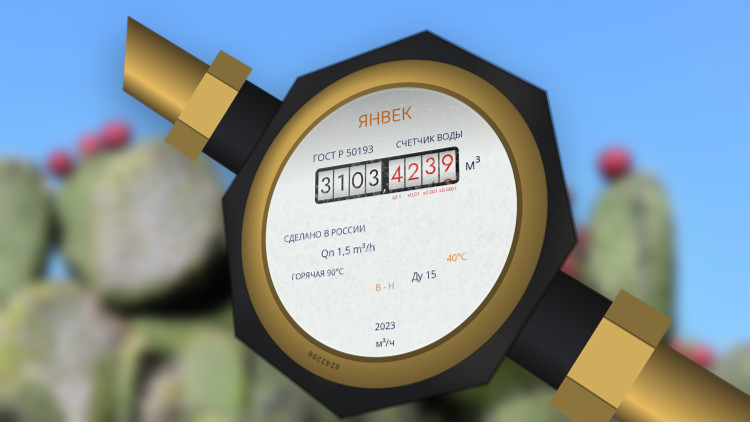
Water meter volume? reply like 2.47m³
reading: 3103.4239m³
